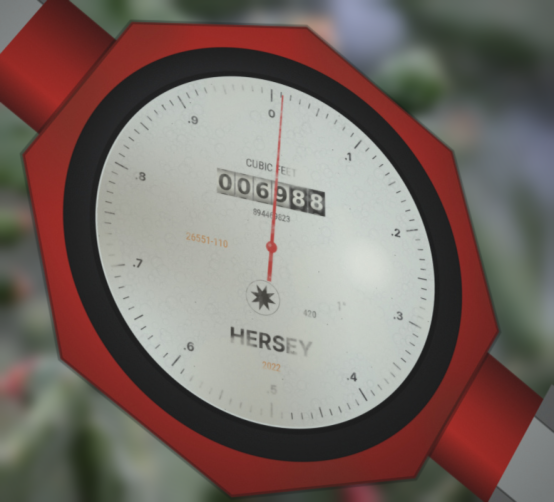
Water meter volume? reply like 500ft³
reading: 6988.01ft³
